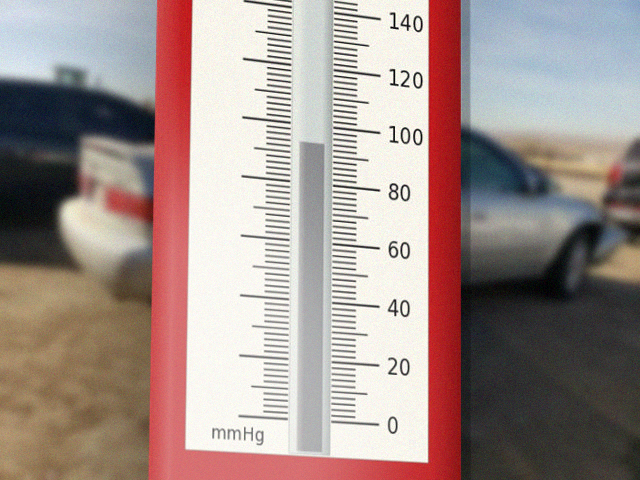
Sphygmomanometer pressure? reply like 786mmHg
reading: 94mmHg
